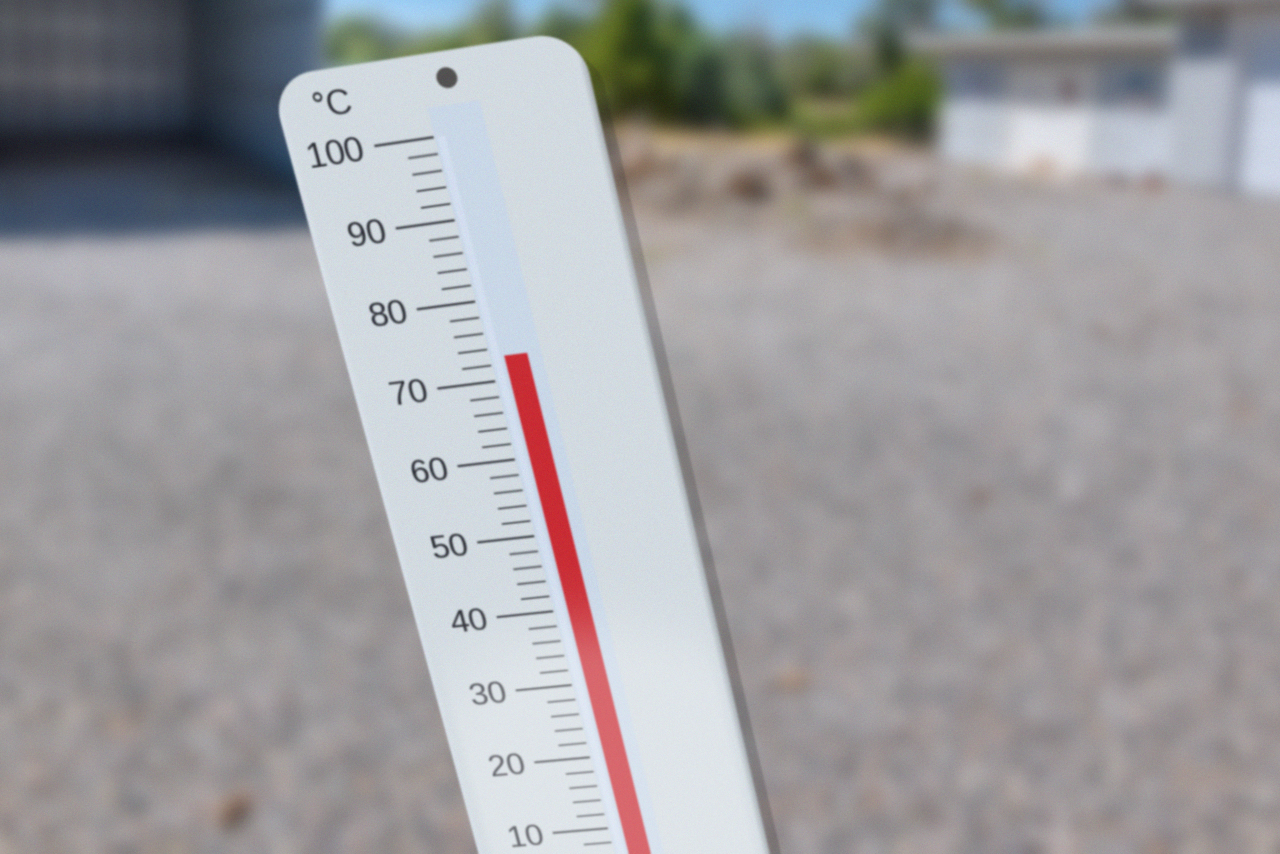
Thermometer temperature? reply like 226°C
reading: 73°C
